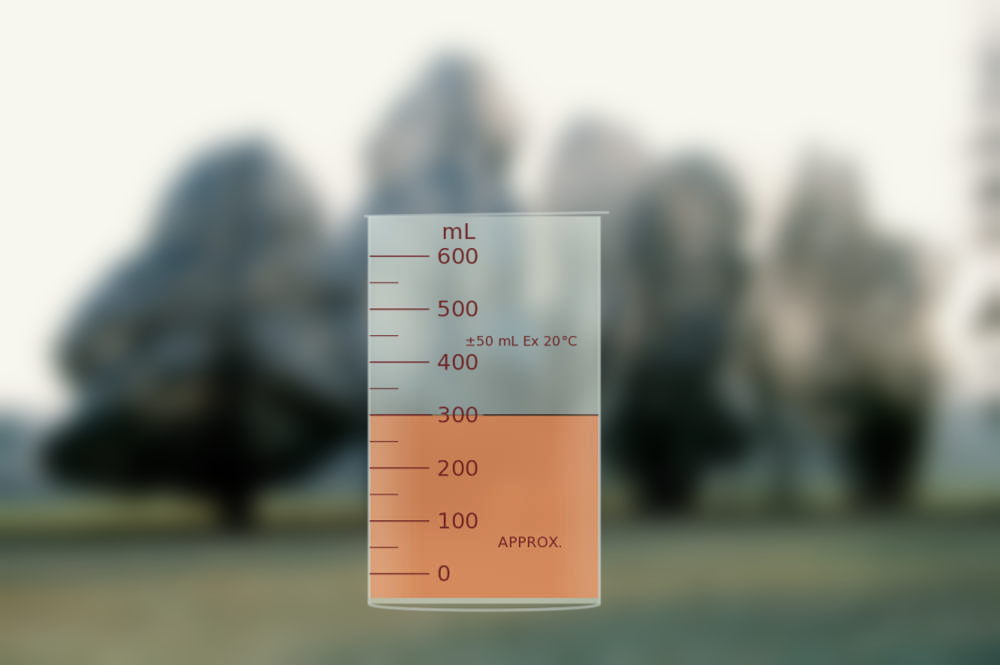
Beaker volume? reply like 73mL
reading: 300mL
